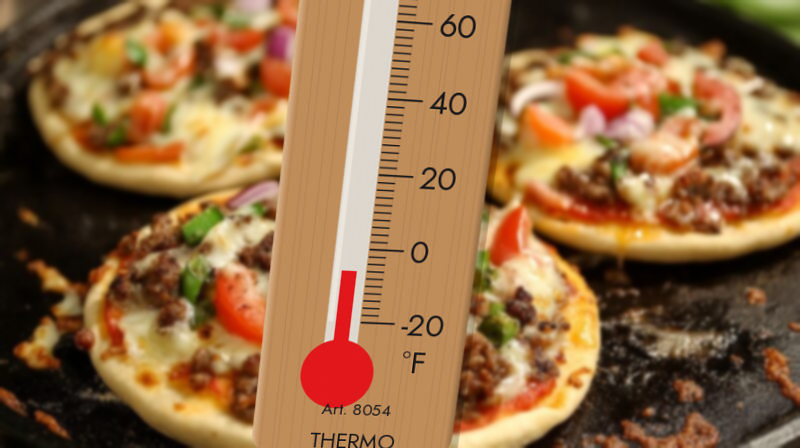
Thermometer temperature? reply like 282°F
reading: -6°F
